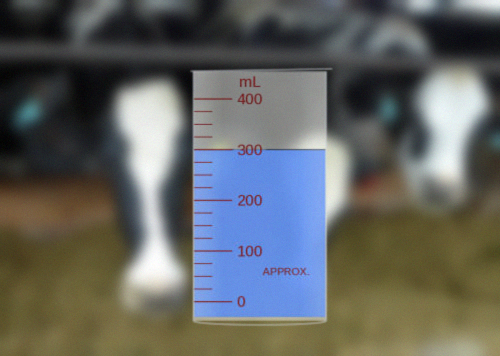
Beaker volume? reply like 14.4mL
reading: 300mL
